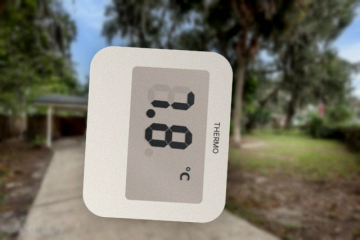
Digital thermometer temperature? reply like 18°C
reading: 7.8°C
